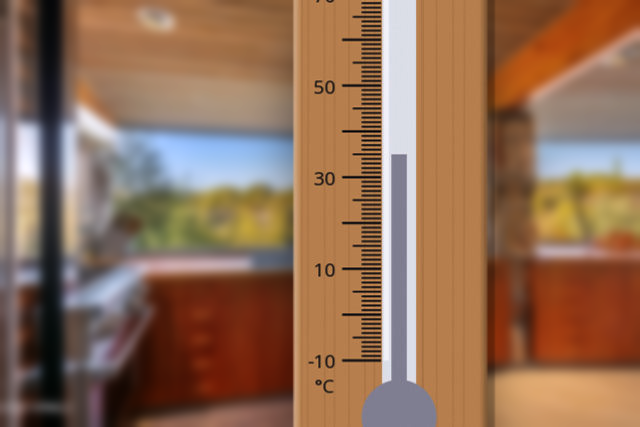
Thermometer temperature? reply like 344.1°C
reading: 35°C
